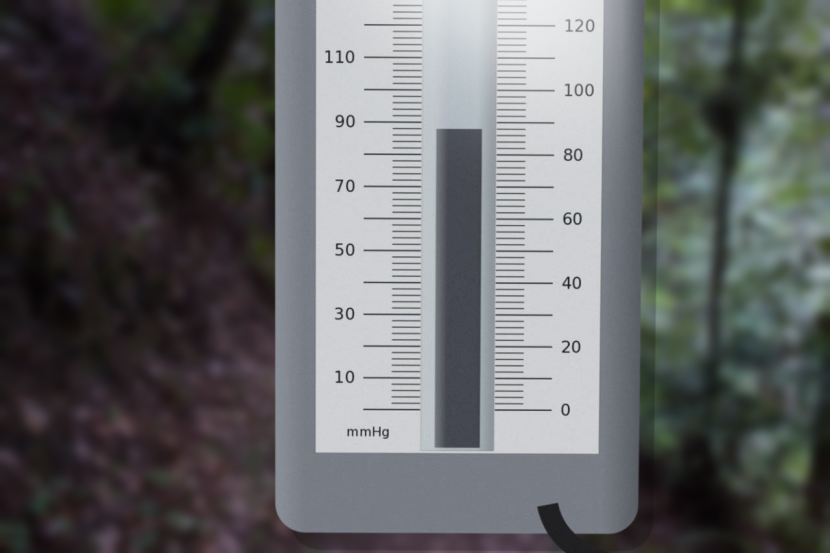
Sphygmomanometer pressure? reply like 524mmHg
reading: 88mmHg
